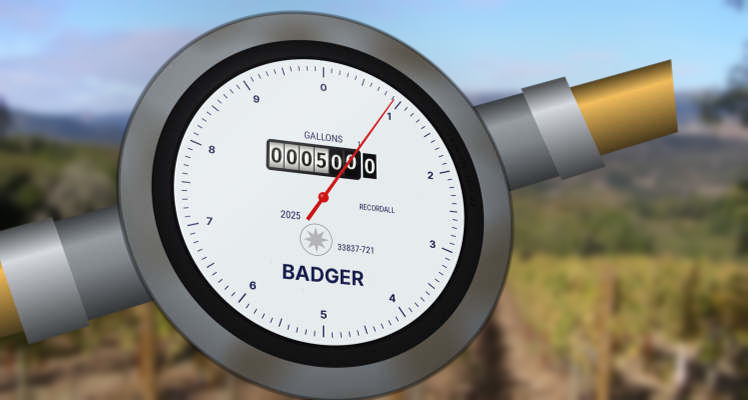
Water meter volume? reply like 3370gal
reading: 5000.9gal
